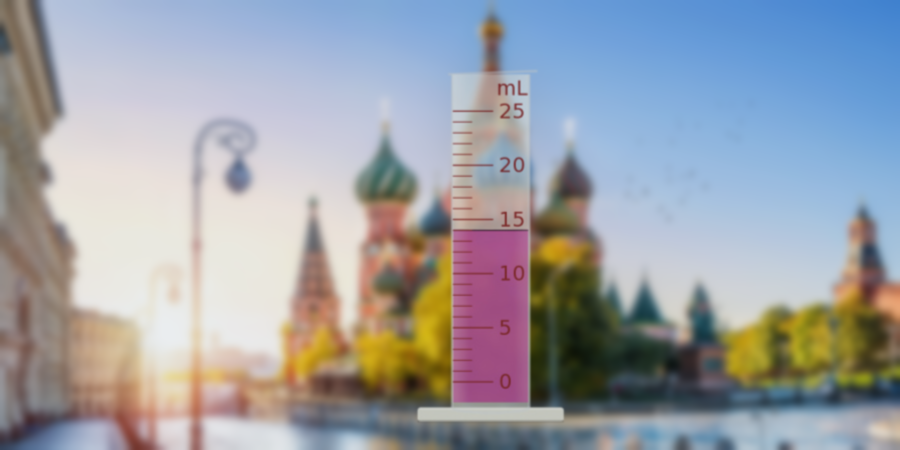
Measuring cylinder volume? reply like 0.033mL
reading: 14mL
